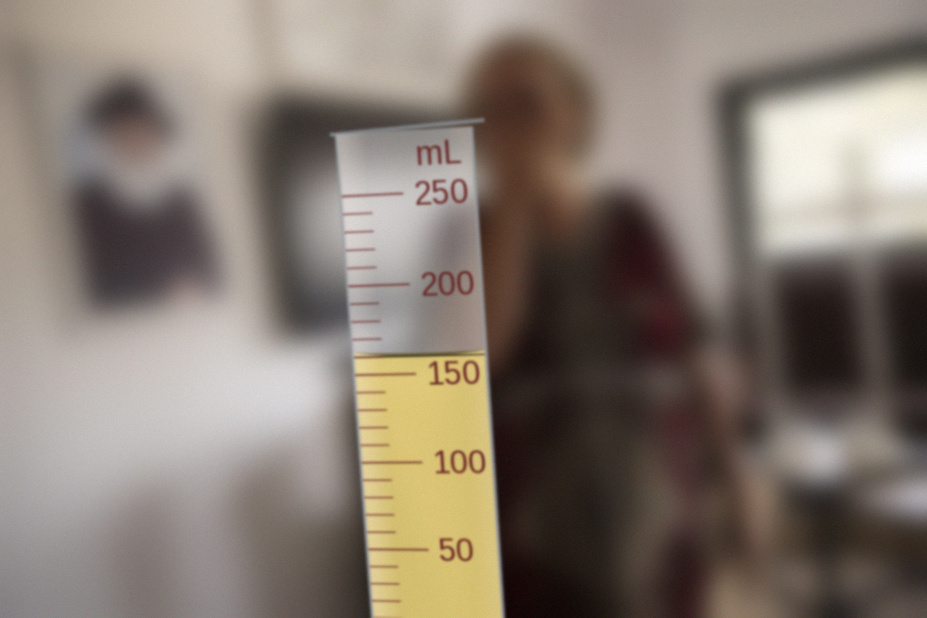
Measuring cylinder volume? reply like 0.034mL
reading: 160mL
